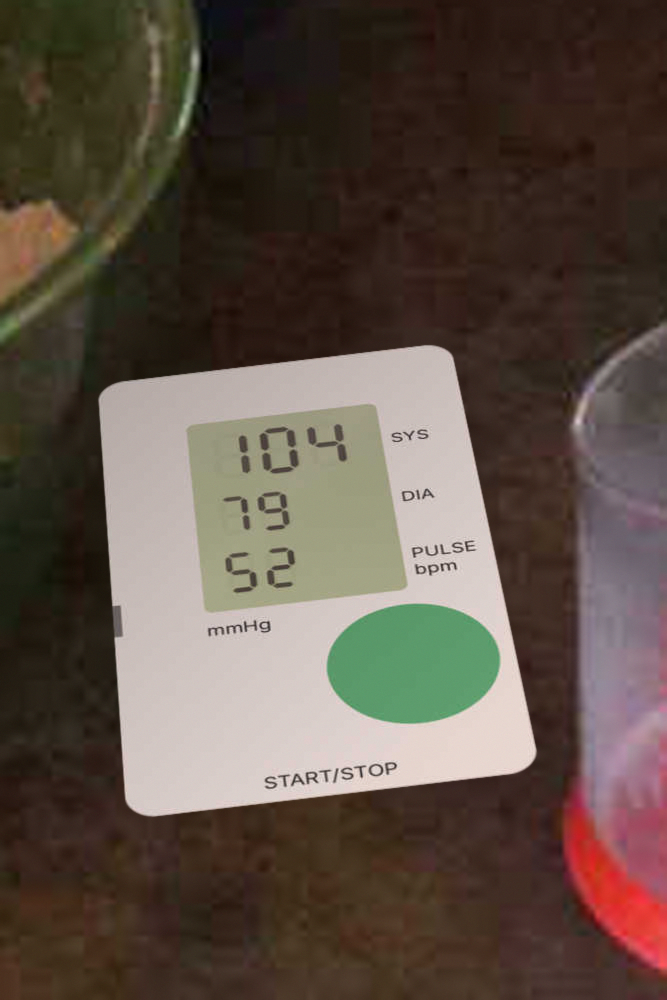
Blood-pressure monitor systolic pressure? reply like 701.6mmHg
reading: 104mmHg
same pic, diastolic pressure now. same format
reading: 79mmHg
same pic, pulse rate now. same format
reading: 52bpm
